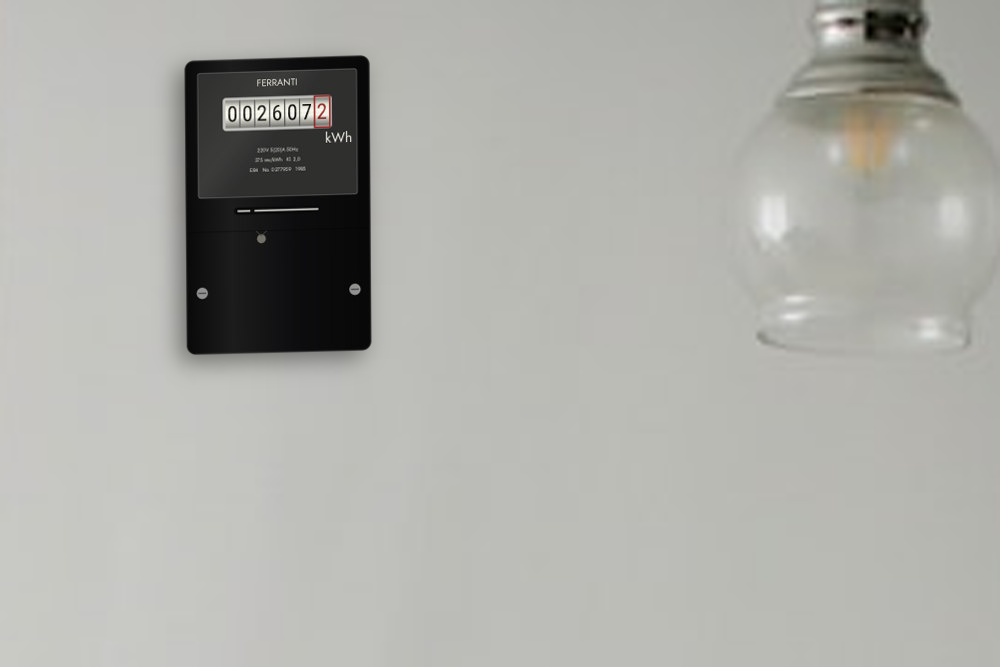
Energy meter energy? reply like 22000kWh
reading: 2607.2kWh
